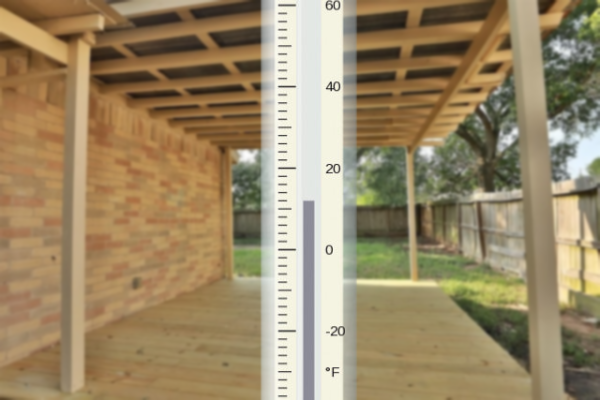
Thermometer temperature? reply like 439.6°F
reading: 12°F
